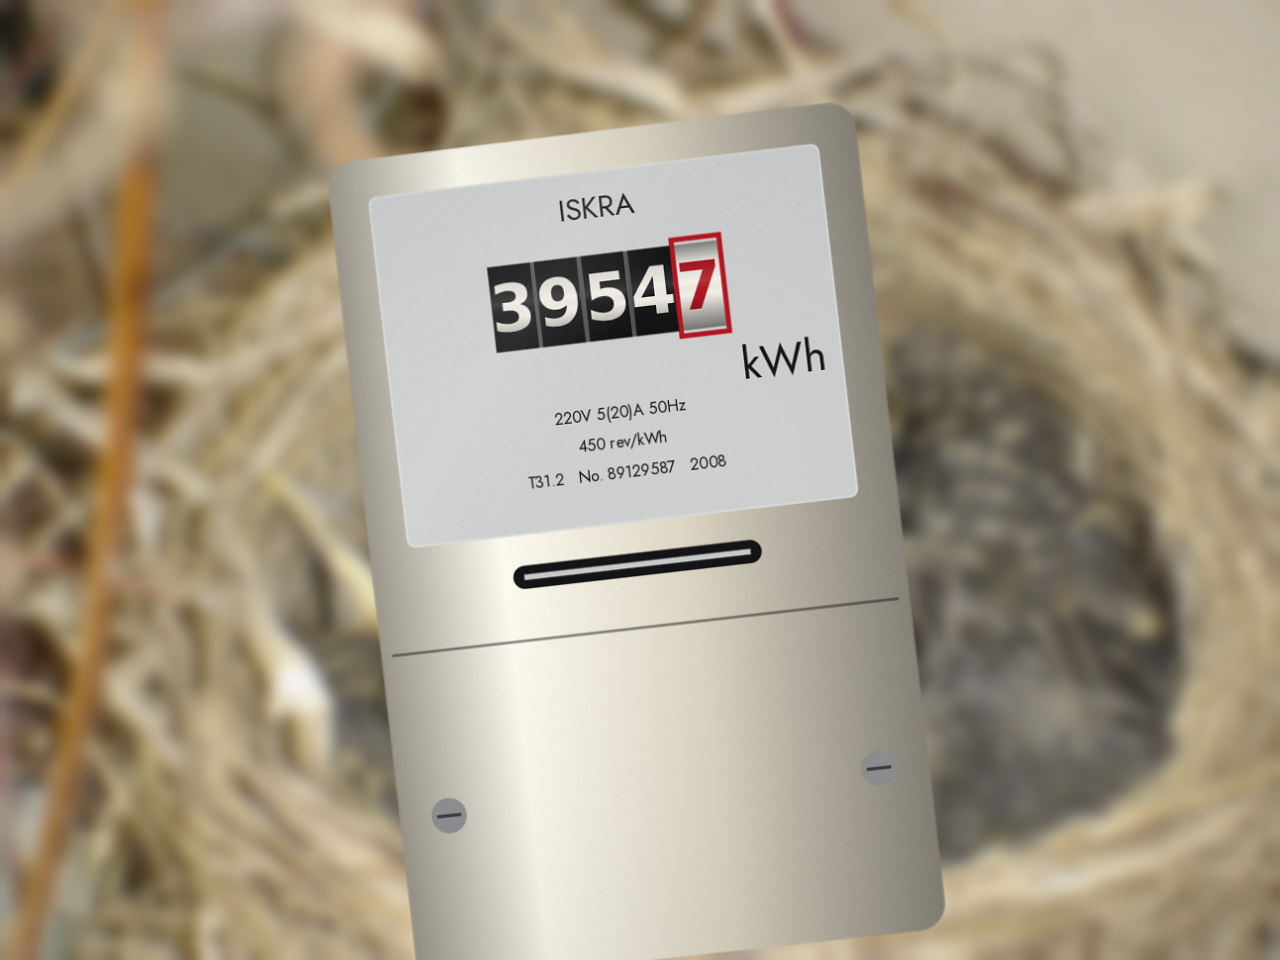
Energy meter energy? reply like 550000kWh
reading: 3954.7kWh
